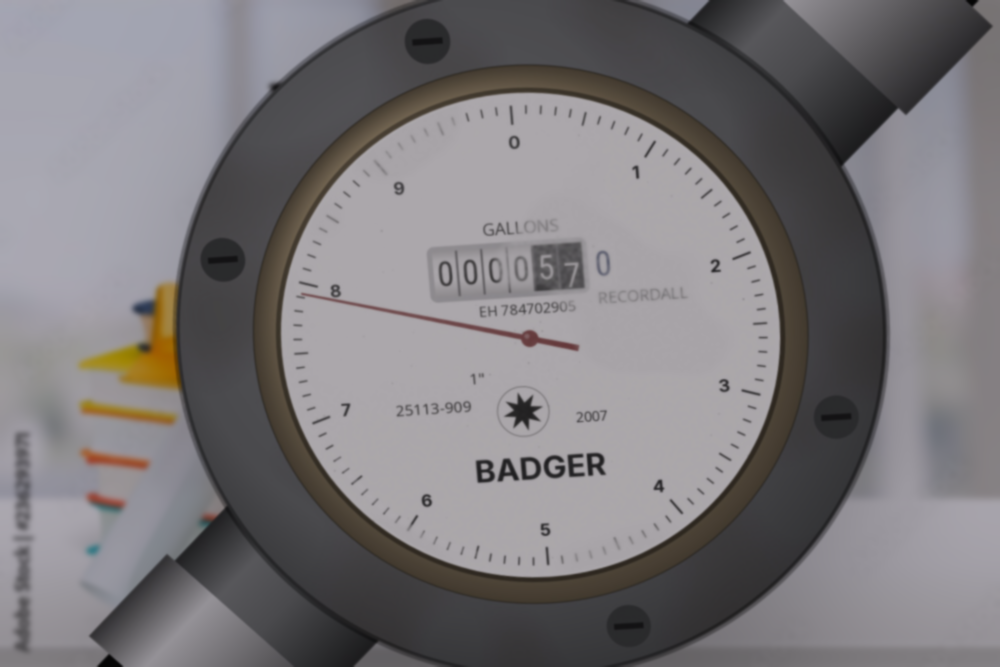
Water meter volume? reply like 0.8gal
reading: 567.9gal
